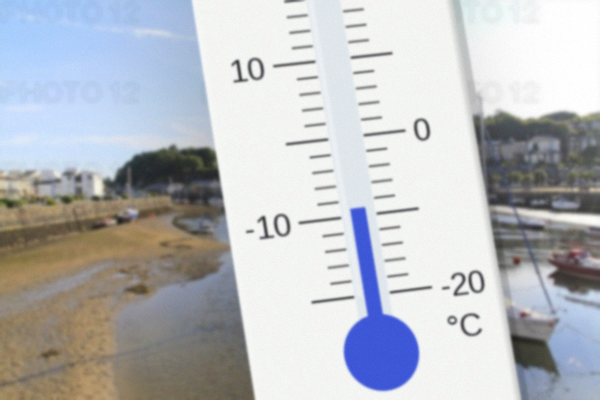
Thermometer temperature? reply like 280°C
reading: -9°C
